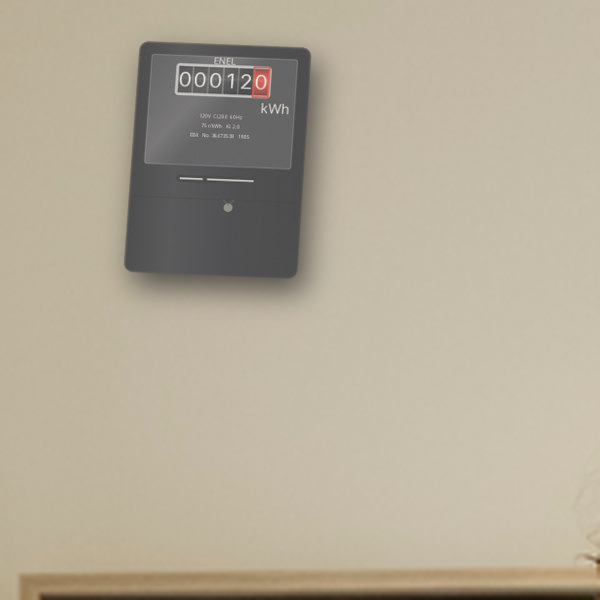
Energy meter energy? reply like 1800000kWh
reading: 12.0kWh
